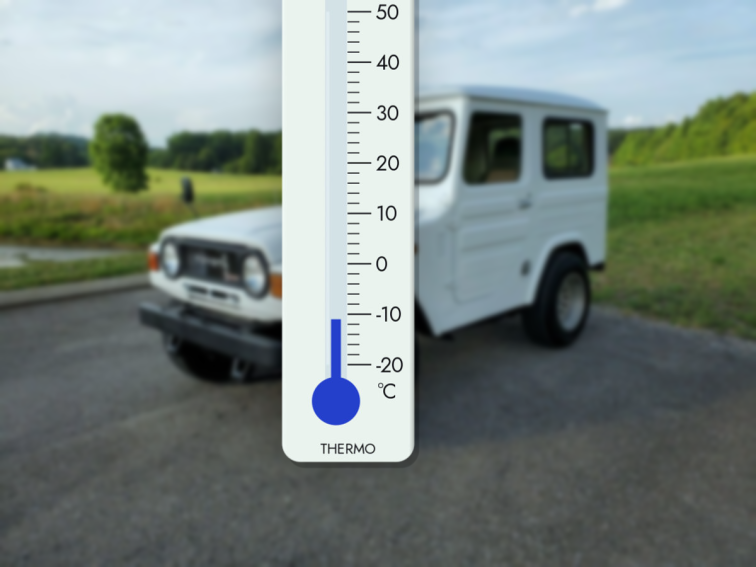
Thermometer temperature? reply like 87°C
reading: -11°C
